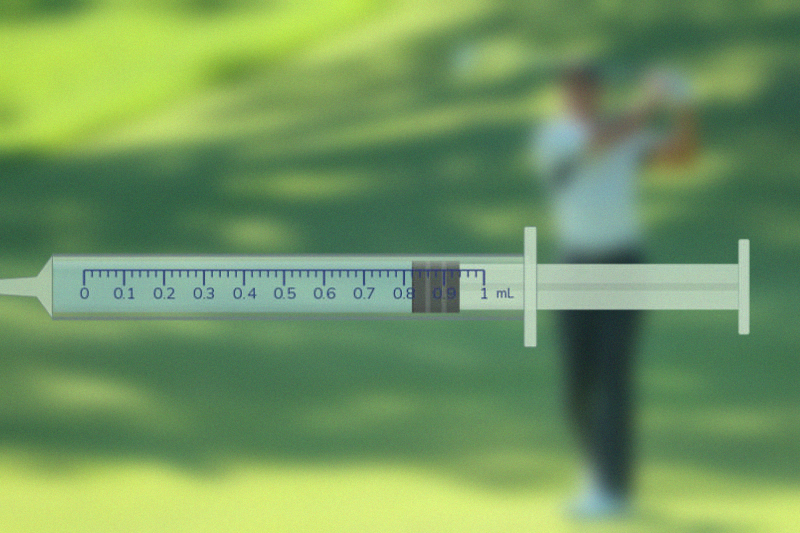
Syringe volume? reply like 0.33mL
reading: 0.82mL
